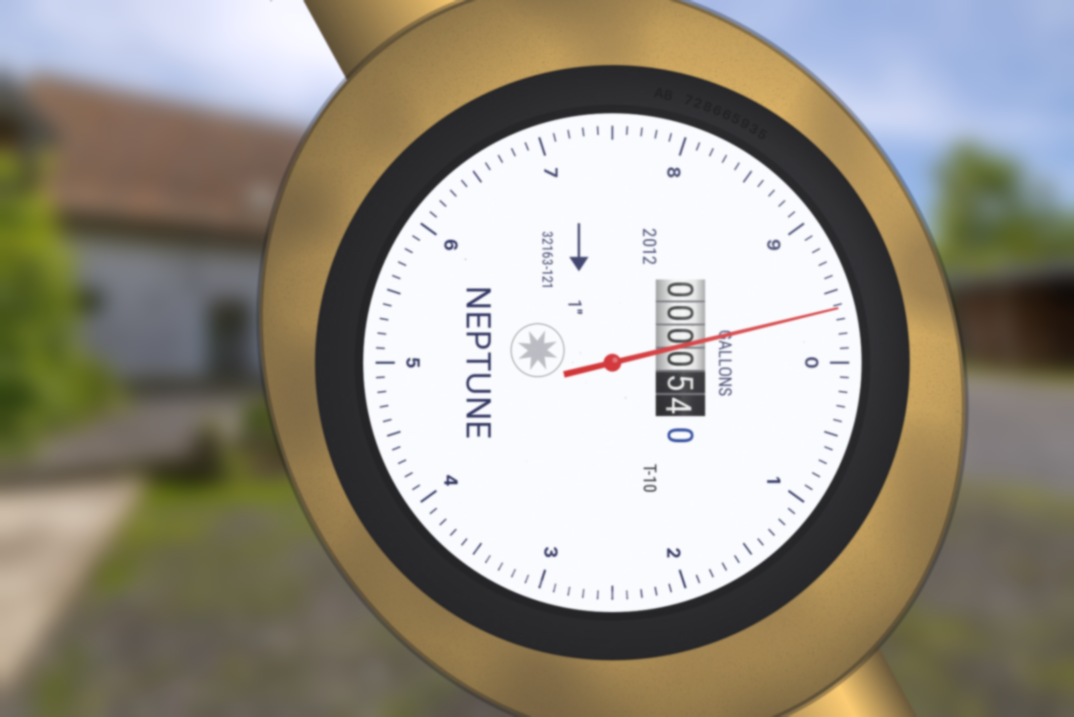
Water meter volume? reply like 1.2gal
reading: 539.6gal
